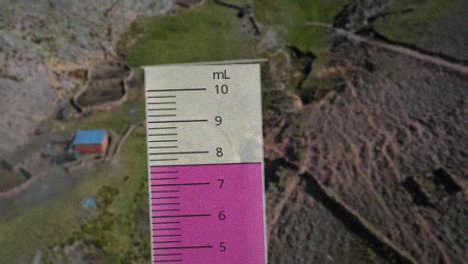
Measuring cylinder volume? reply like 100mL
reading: 7.6mL
